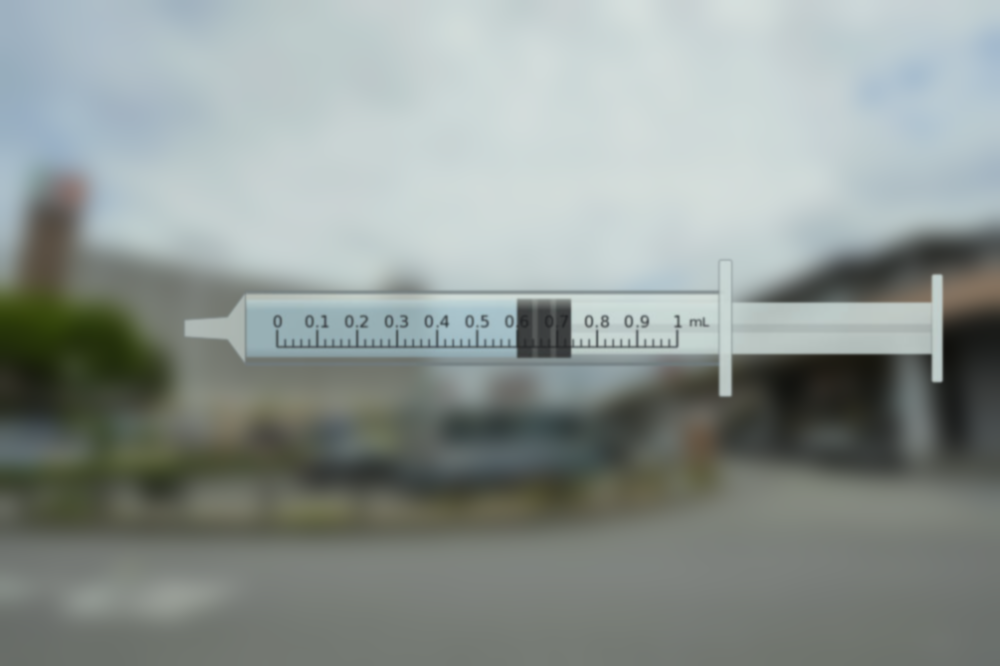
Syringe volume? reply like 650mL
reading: 0.6mL
